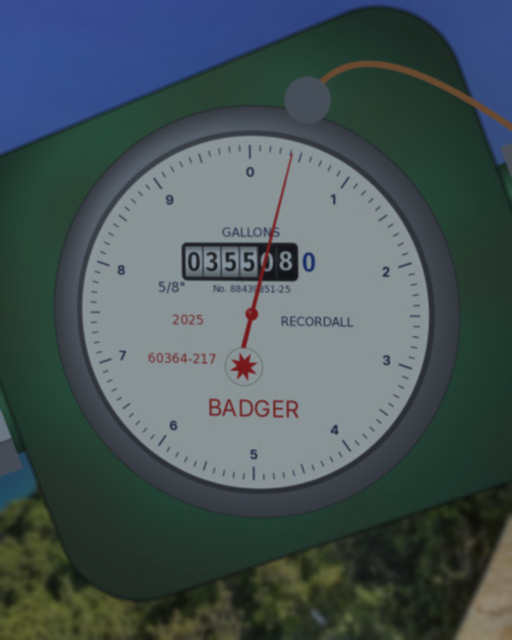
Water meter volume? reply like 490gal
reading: 355080.4gal
